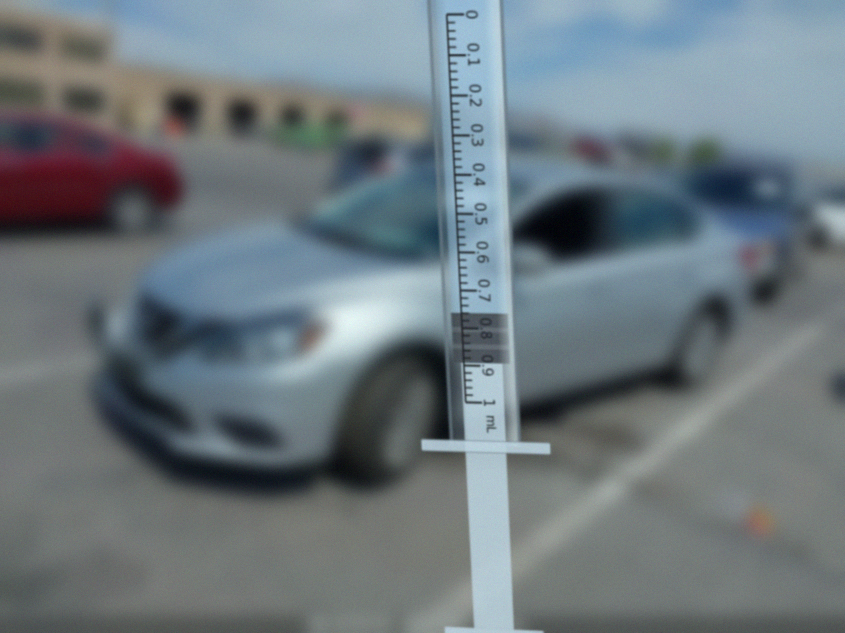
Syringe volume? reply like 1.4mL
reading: 0.76mL
